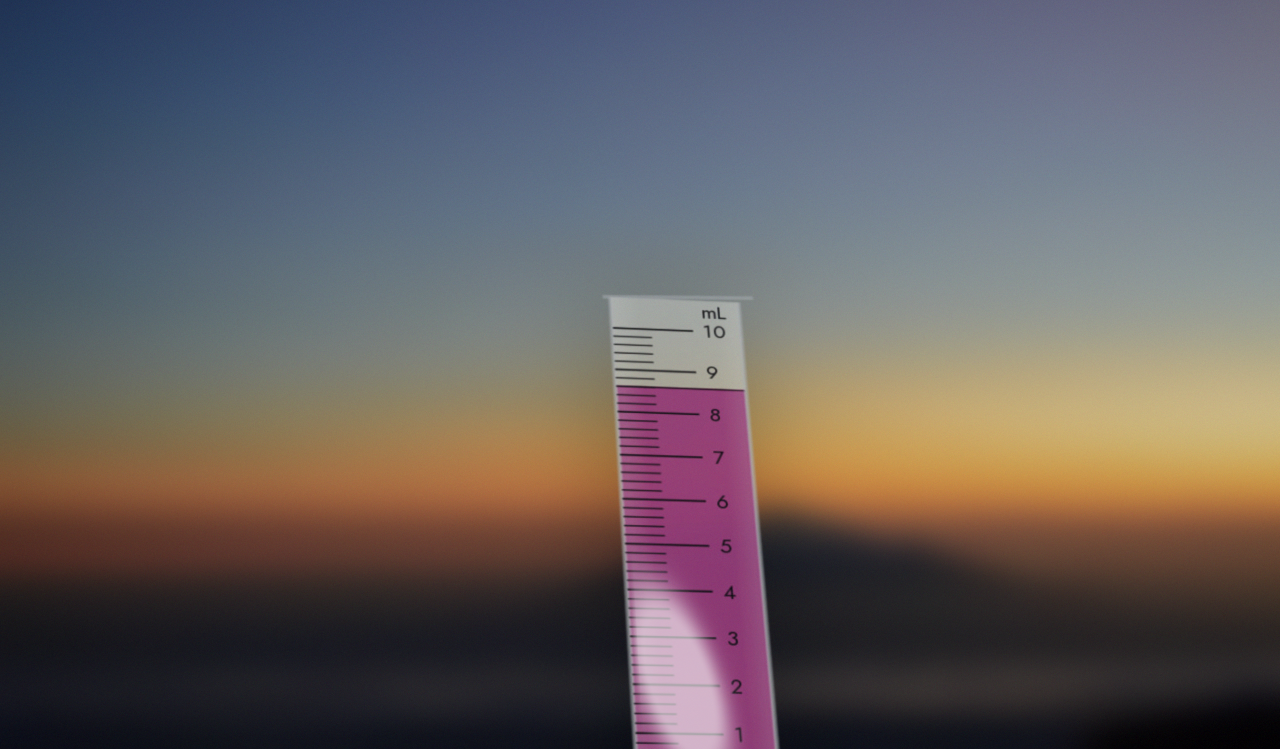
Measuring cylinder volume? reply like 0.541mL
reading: 8.6mL
